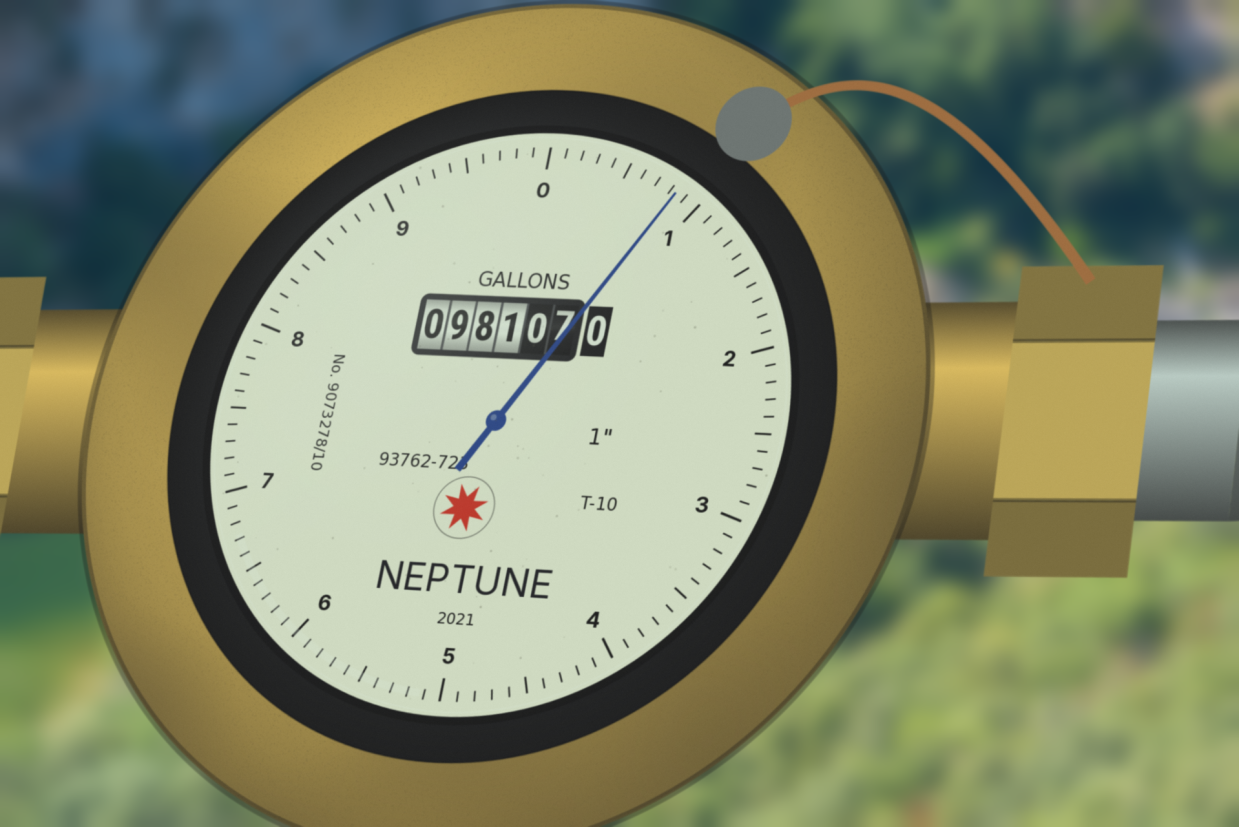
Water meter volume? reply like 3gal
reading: 981070.8gal
